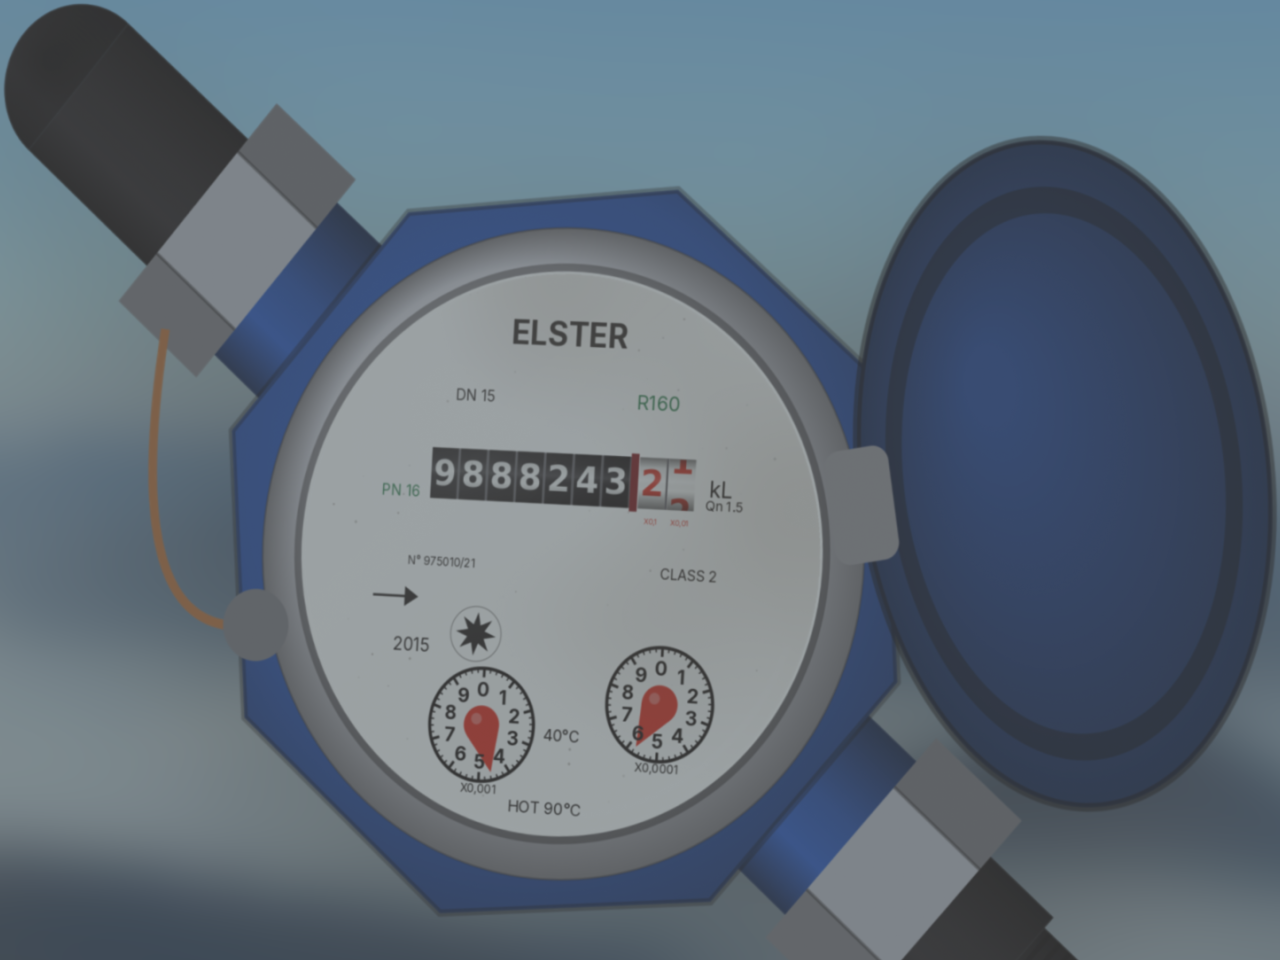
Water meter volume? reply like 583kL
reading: 9888243.2145kL
